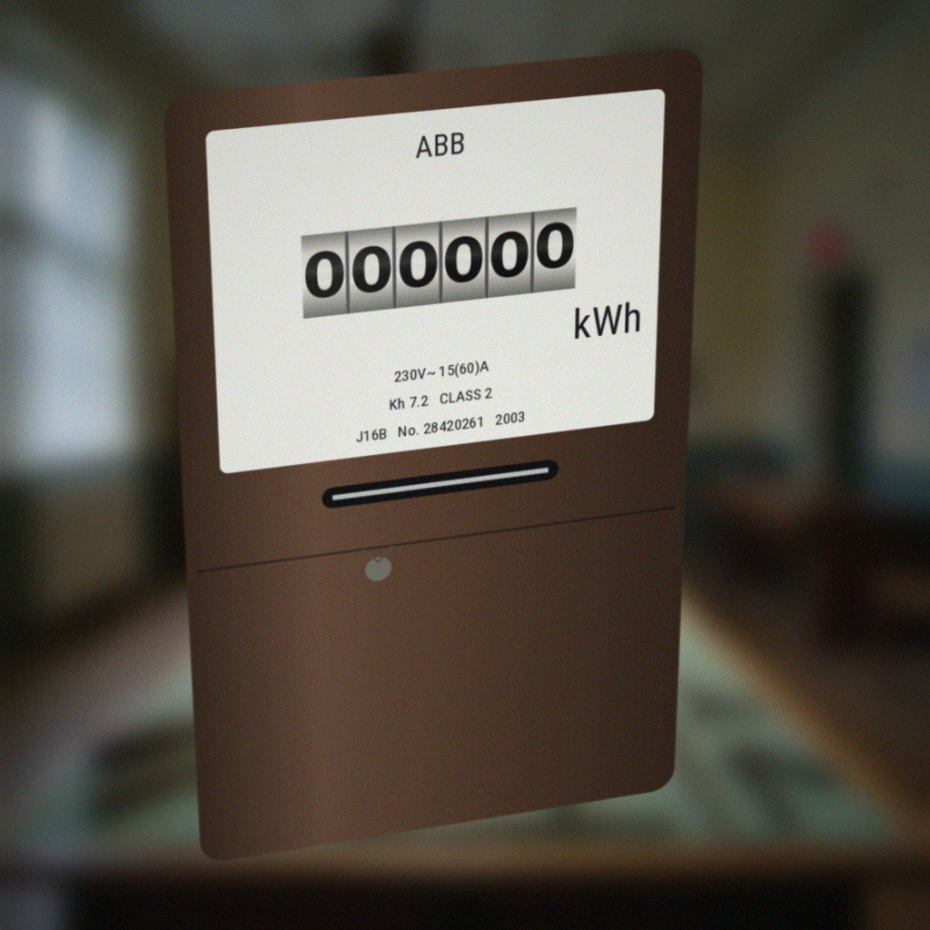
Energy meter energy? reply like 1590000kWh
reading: 0kWh
